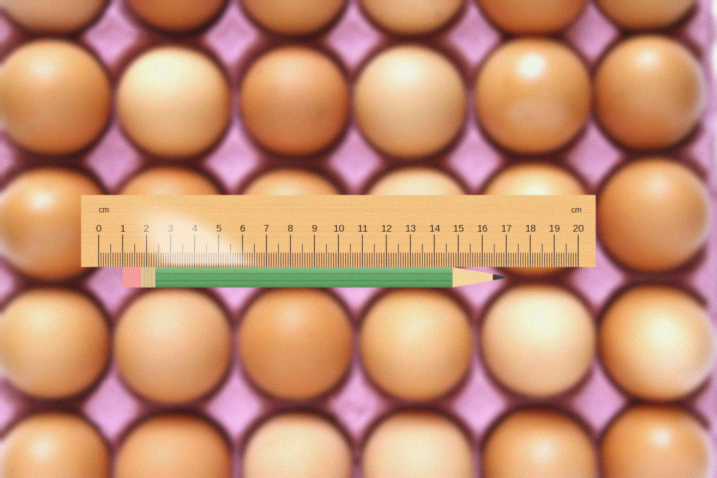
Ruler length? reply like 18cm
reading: 16cm
